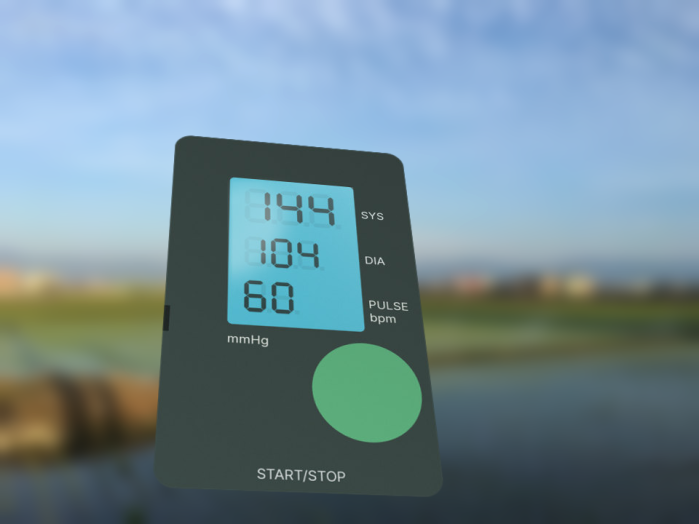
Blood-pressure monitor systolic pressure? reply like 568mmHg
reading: 144mmHg
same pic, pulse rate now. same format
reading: 60bpm
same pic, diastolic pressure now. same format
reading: 104mmHg
